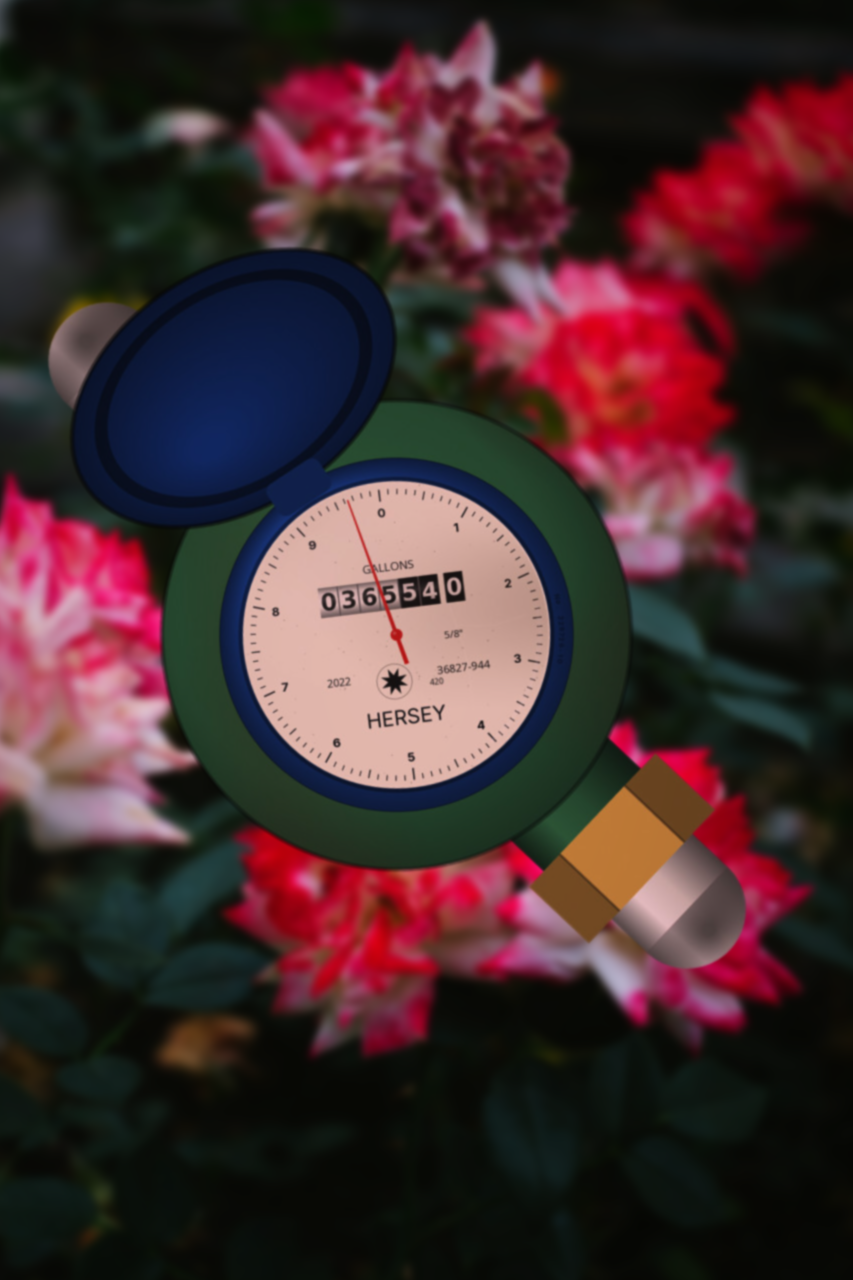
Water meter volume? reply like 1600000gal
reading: 365539.6gal
